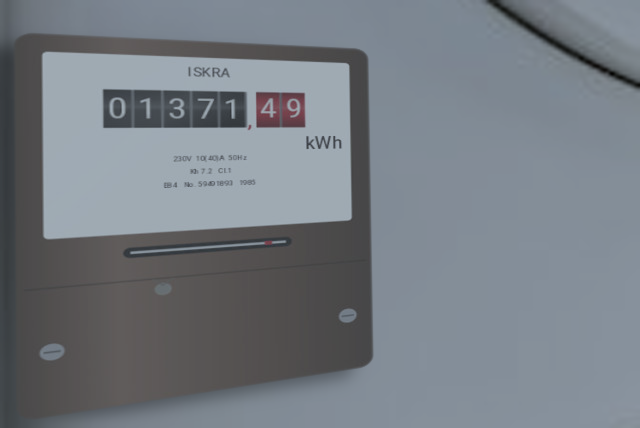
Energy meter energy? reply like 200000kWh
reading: 1371.49kWh
